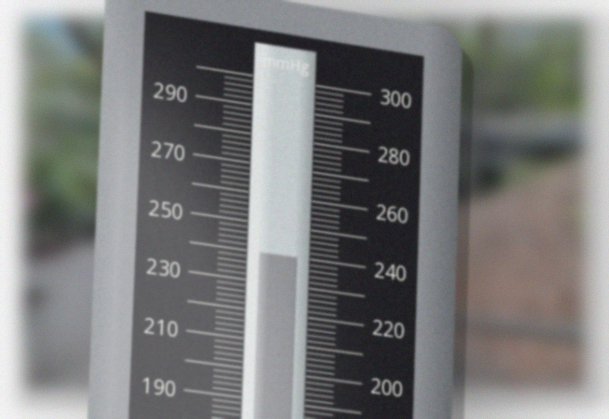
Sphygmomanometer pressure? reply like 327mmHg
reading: 240mmHg
